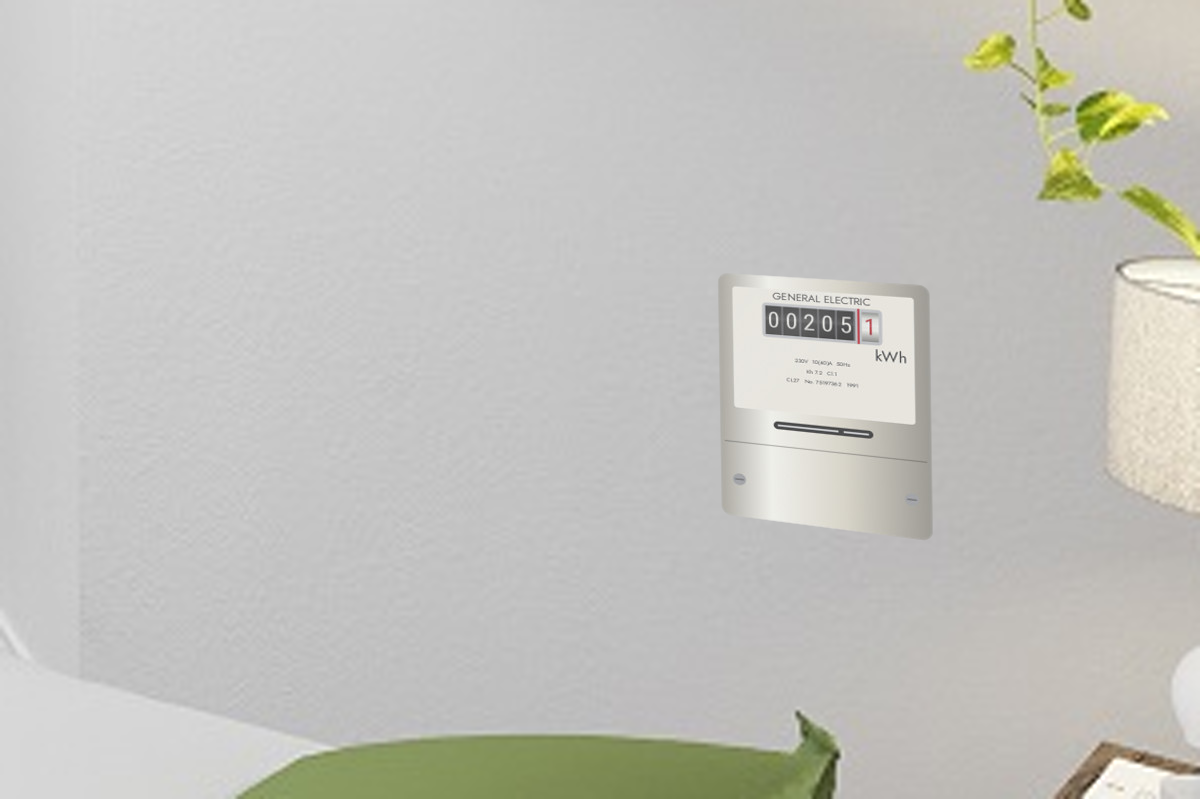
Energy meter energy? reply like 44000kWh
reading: 205.1kWh
